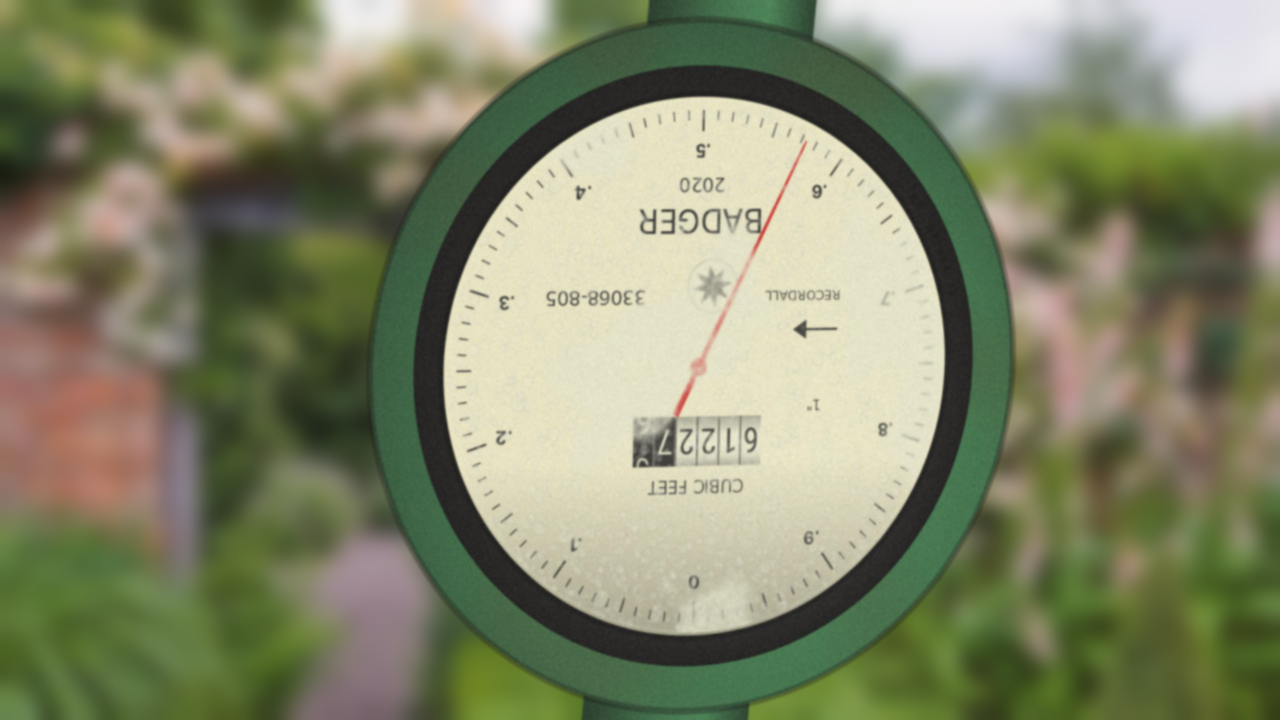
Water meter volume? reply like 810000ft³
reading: 612275.57ft³
